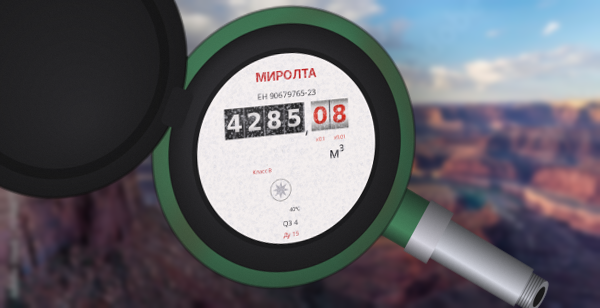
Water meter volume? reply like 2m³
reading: 4285.08m³
